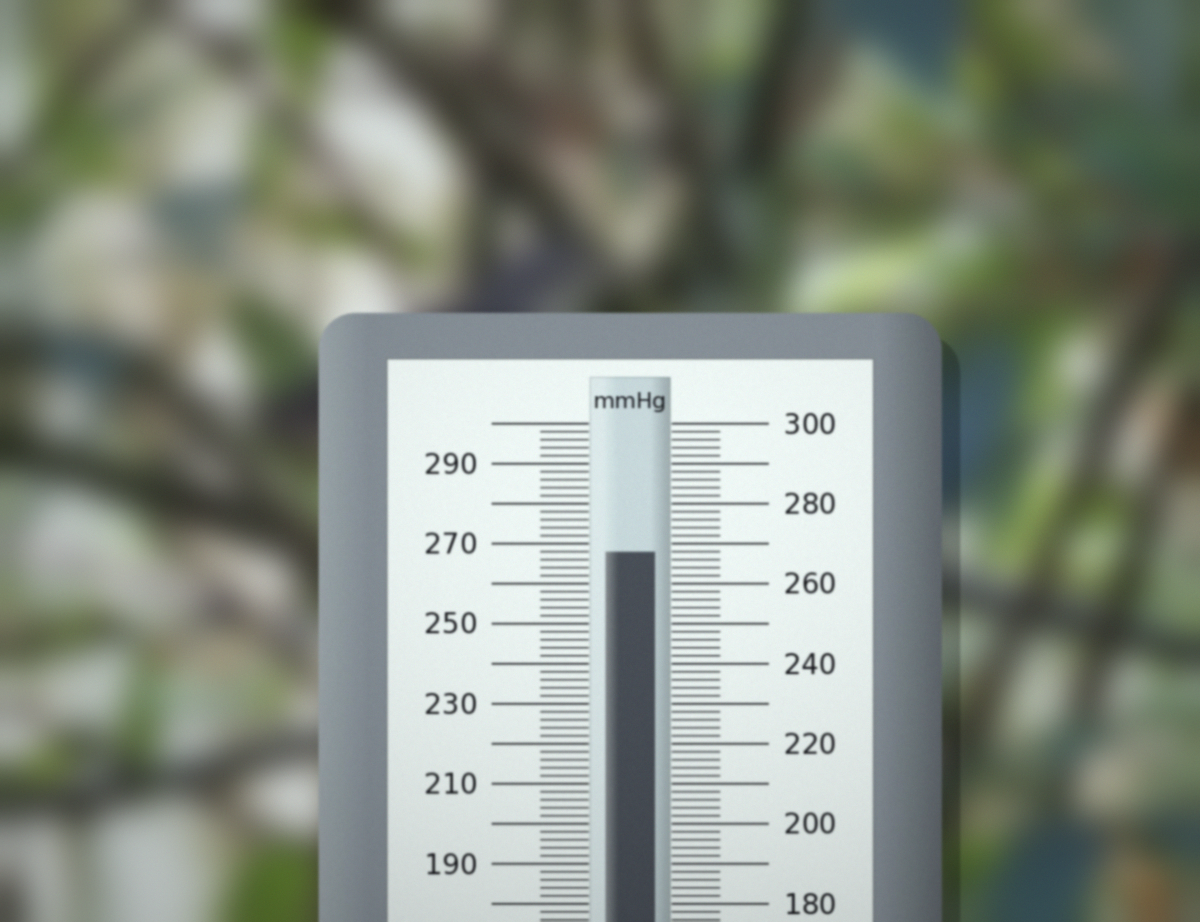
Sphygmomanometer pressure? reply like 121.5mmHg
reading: 268mmHg
